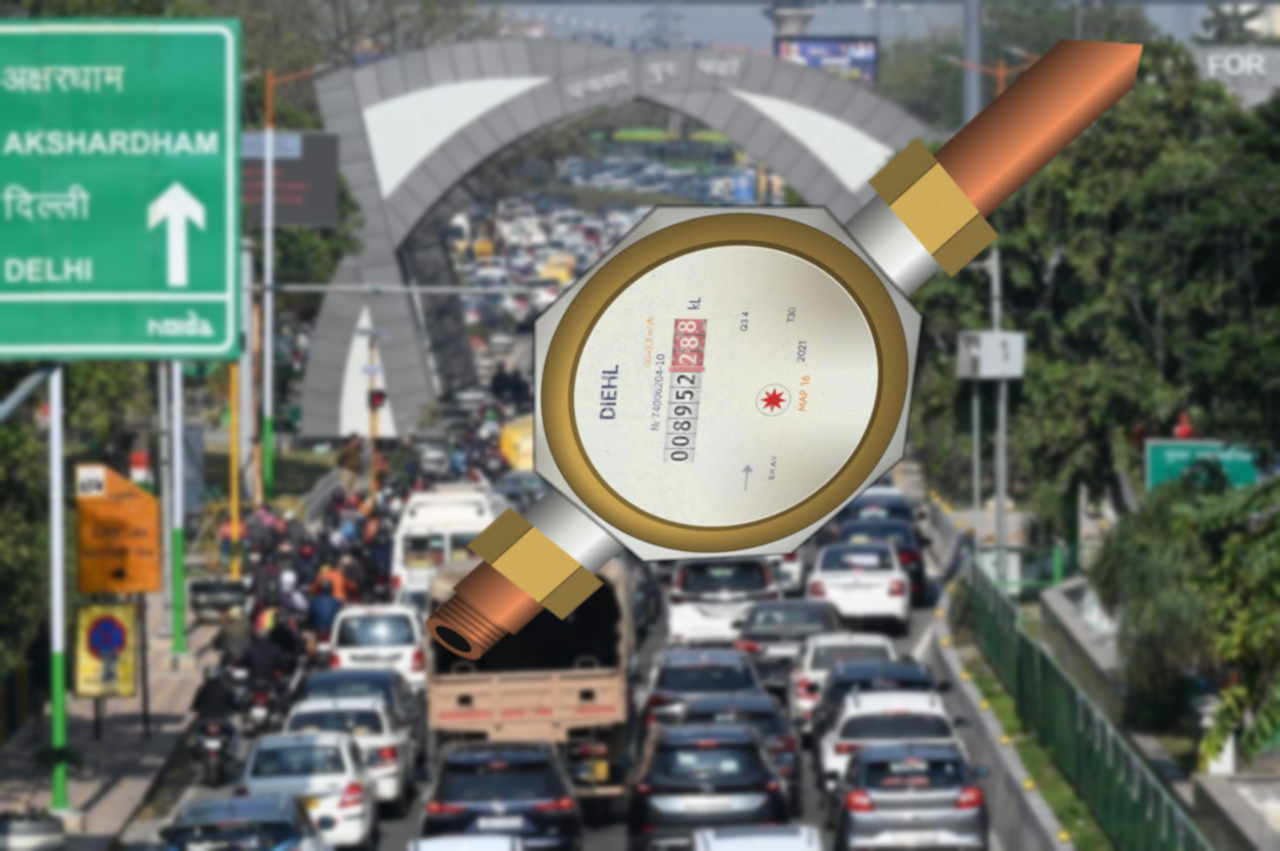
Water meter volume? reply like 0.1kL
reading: 8952.288kL
